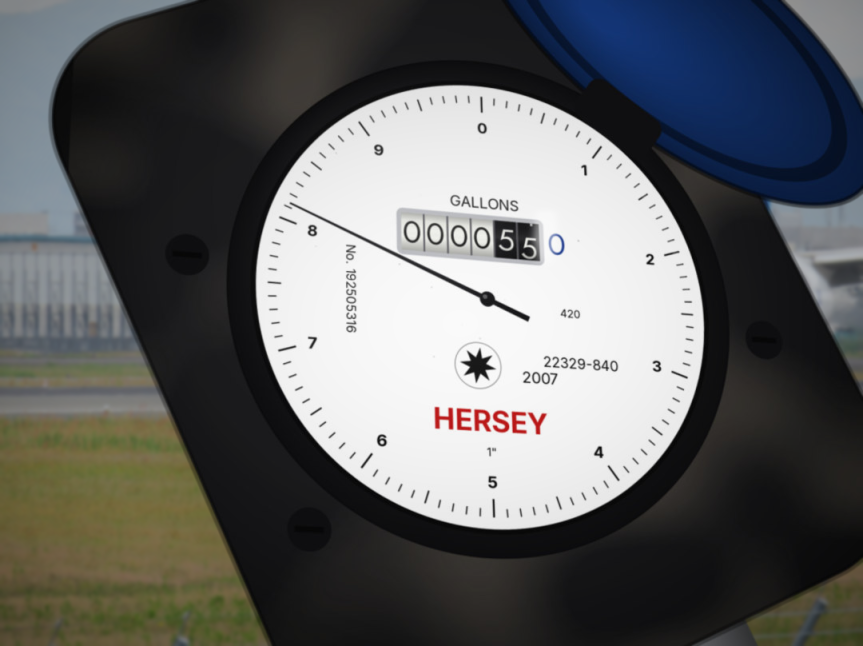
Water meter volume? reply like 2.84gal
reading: 548.1gal
